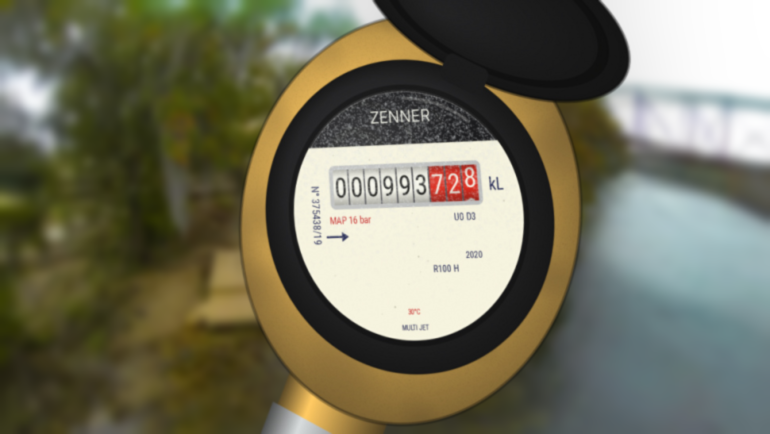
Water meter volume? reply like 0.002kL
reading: 993.728kL
